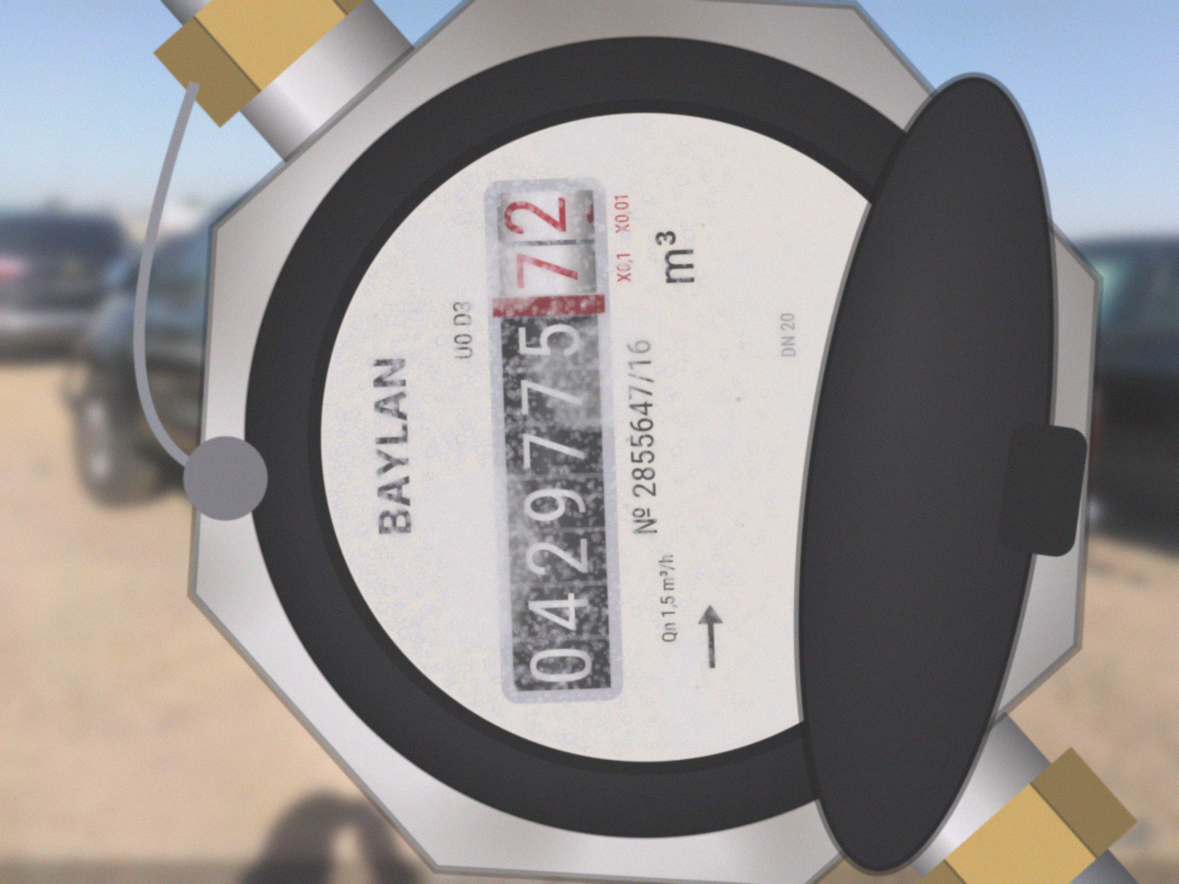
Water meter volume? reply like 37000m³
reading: 429775.72m³
